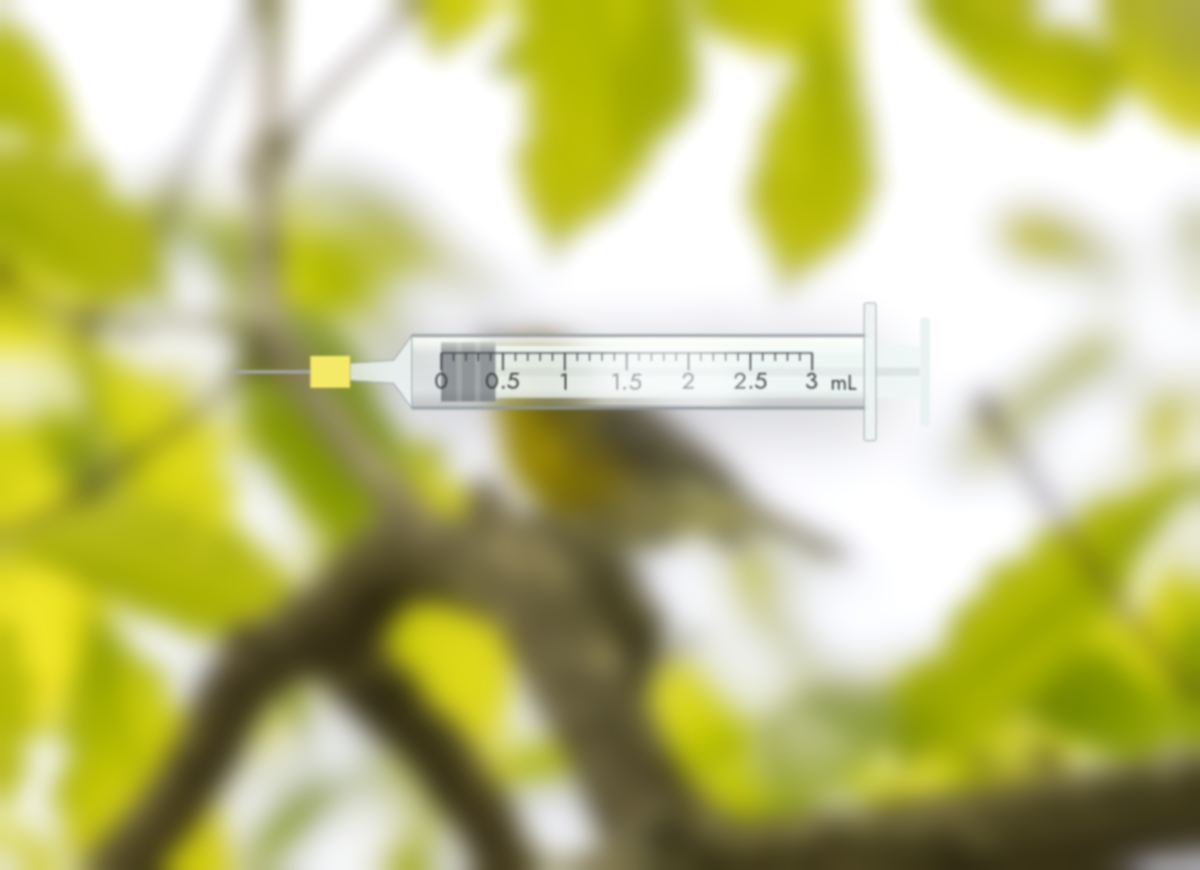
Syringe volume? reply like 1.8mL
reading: 0mL
